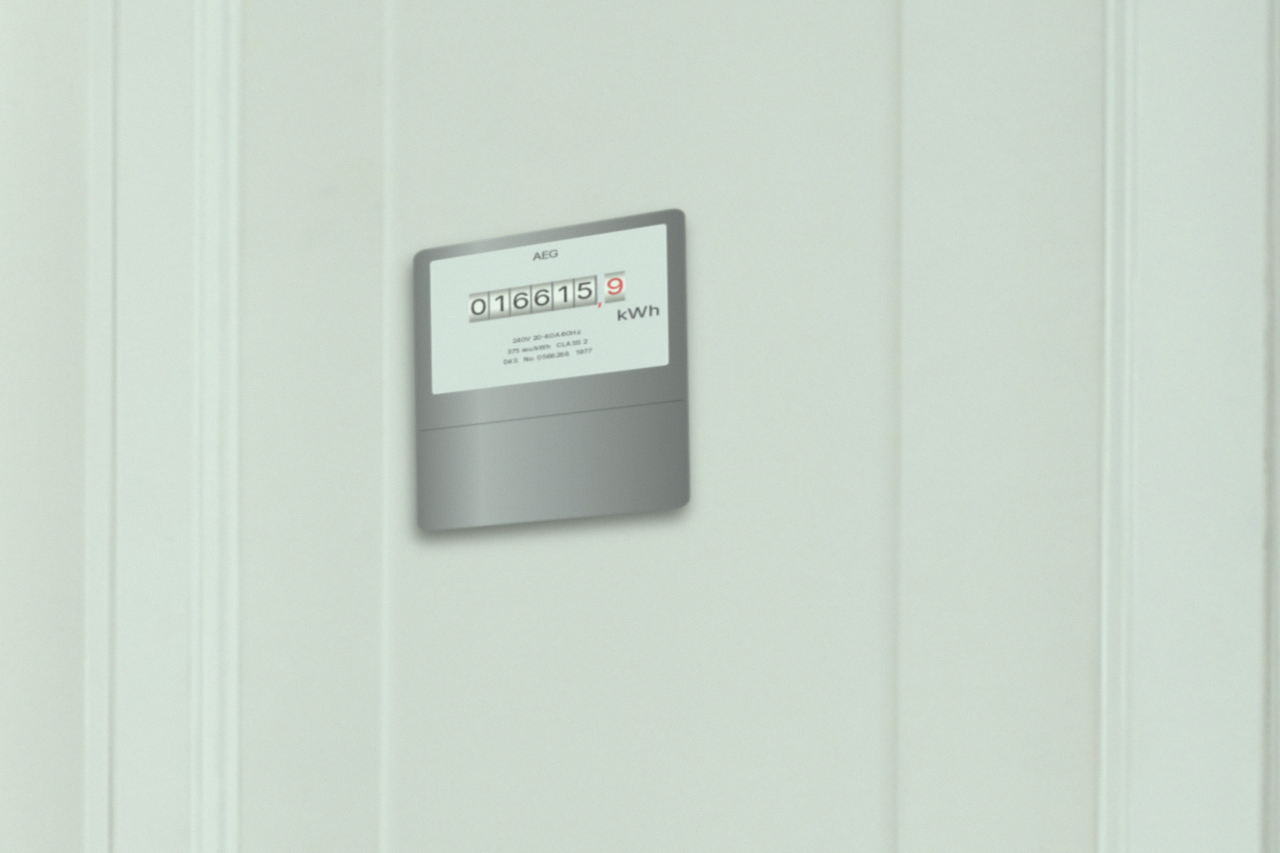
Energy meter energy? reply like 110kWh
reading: 16615.9kWh
